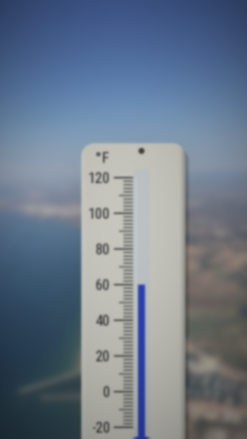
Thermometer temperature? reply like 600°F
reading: 60°F
